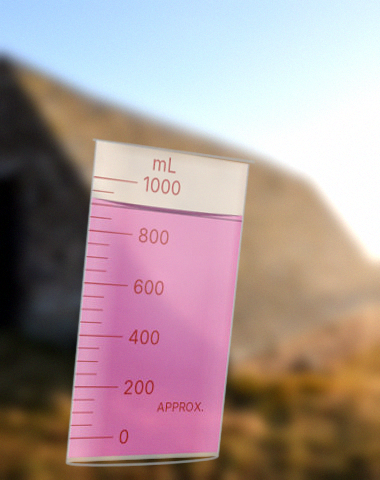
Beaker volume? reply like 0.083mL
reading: 900mL
